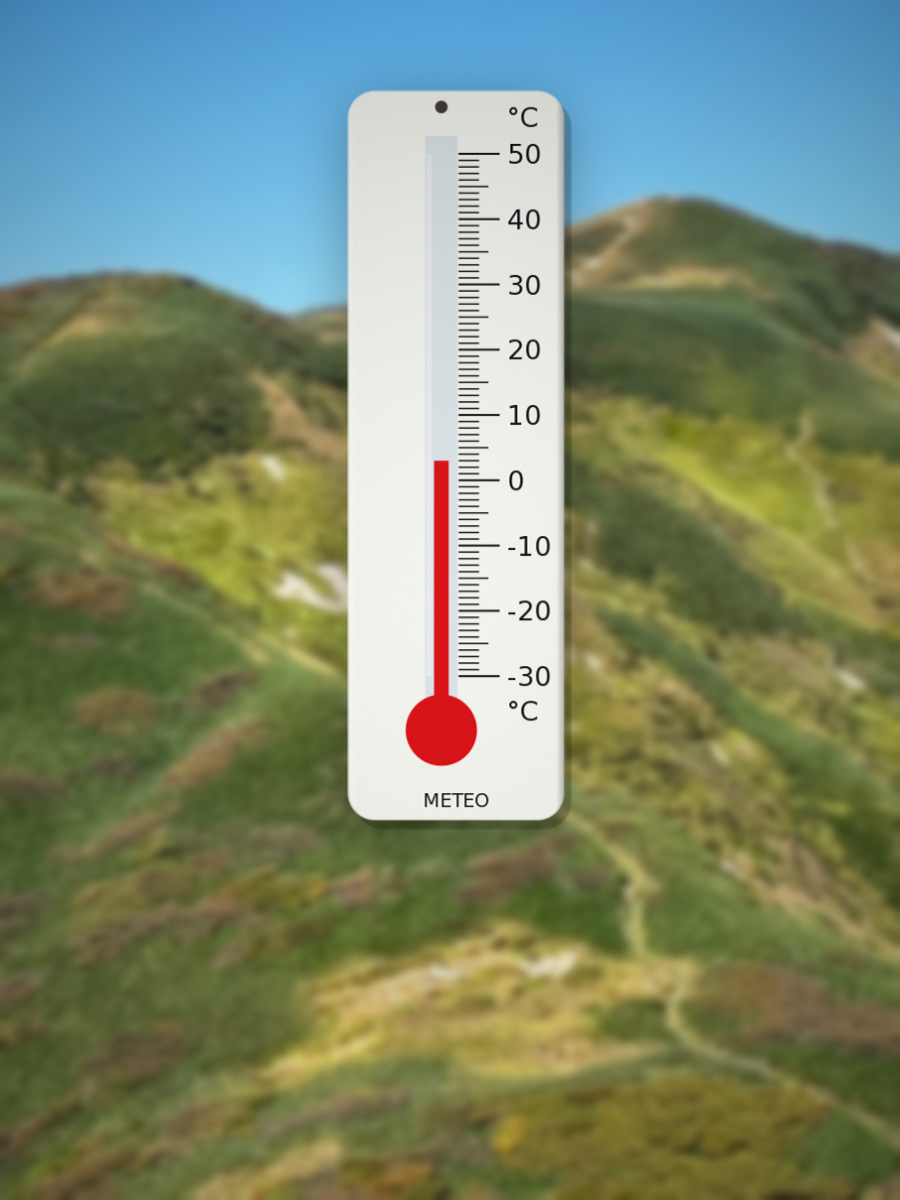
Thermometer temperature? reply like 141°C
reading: 3°C
